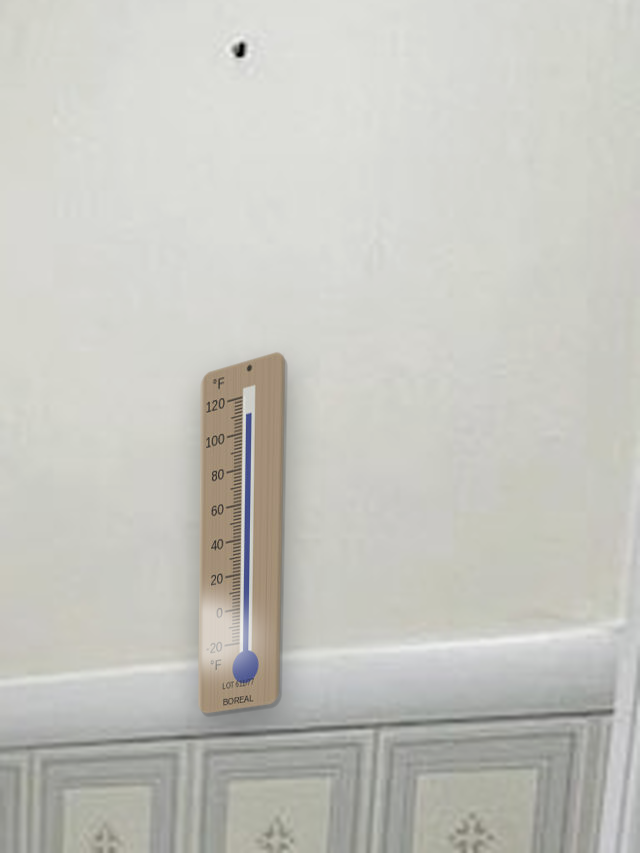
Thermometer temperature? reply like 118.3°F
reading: 110°F
